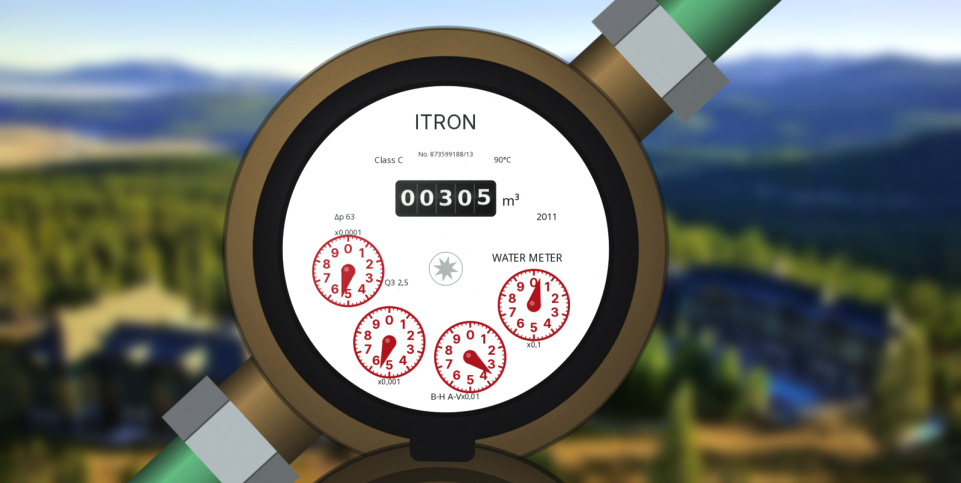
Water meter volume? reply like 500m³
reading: 305.0355m³
